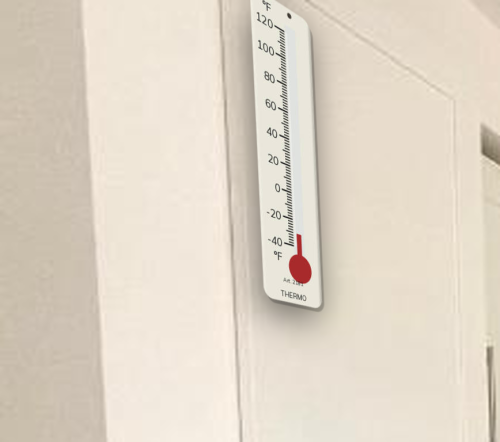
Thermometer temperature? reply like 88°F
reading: -30°F
